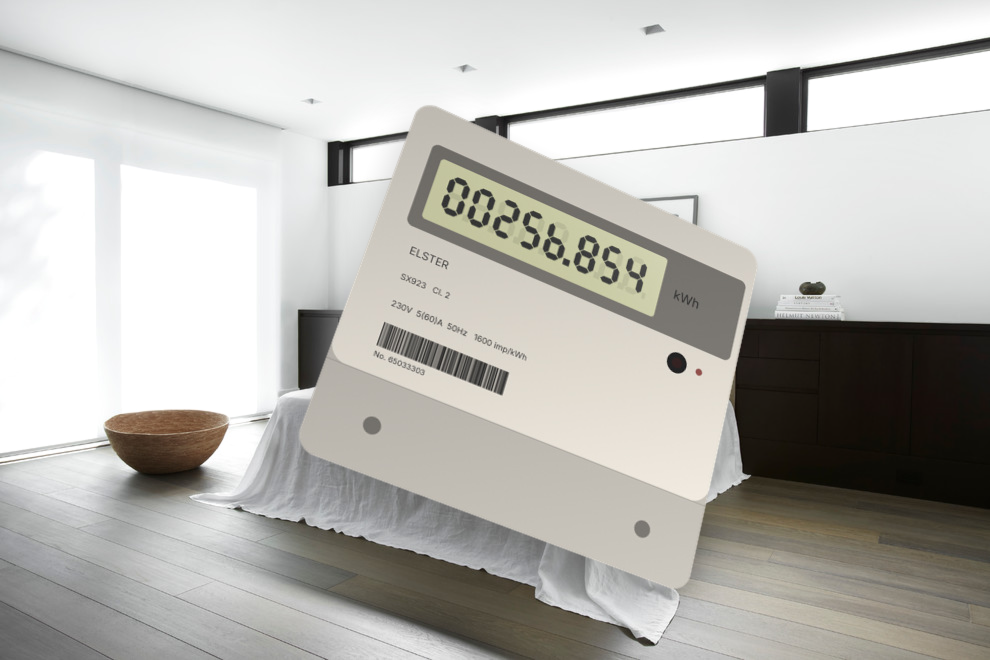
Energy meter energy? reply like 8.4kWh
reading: 256.854kWh
